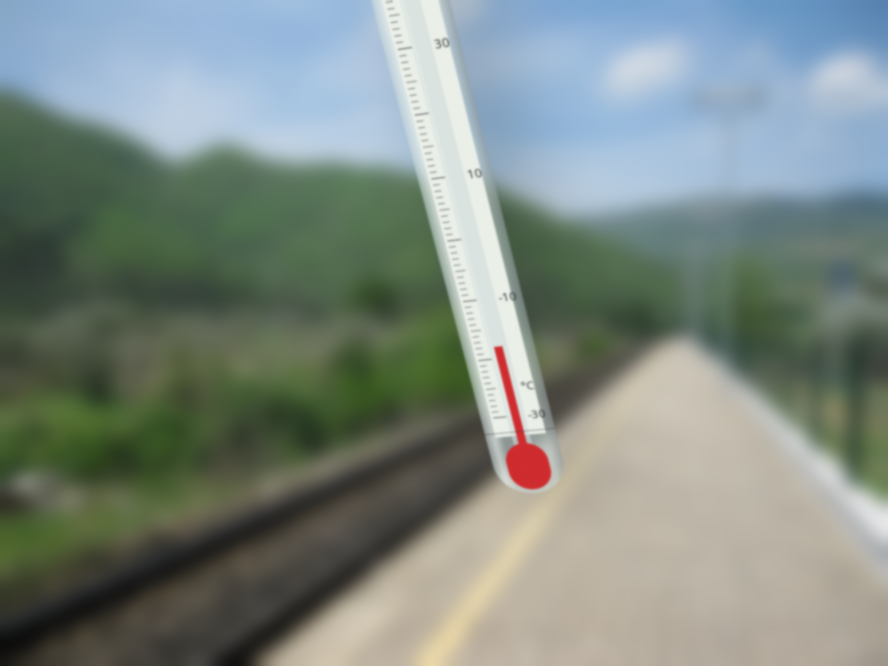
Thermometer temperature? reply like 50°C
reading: -18°C
